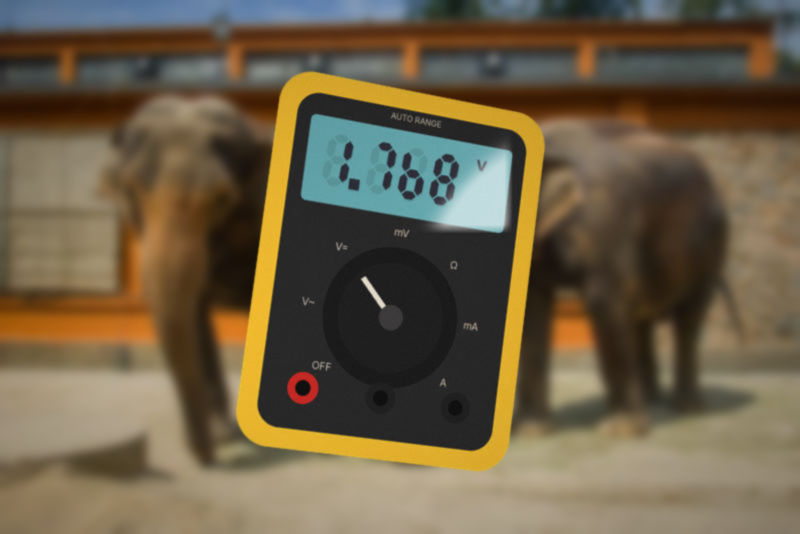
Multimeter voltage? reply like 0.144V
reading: 1.768V
